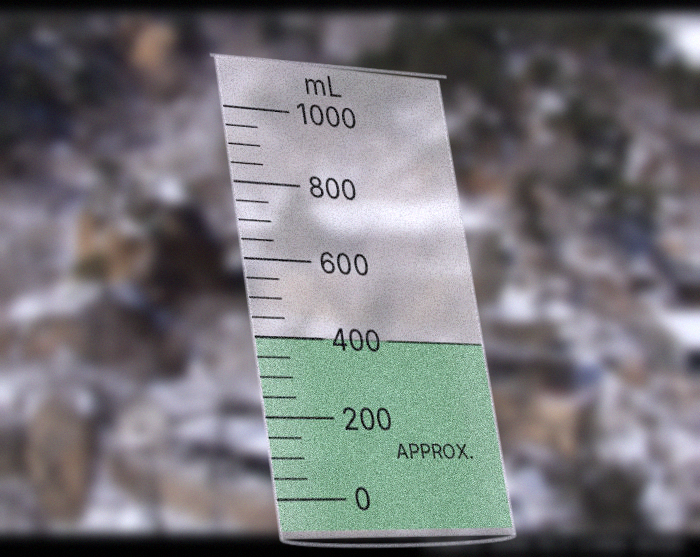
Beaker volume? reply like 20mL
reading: 400mL
